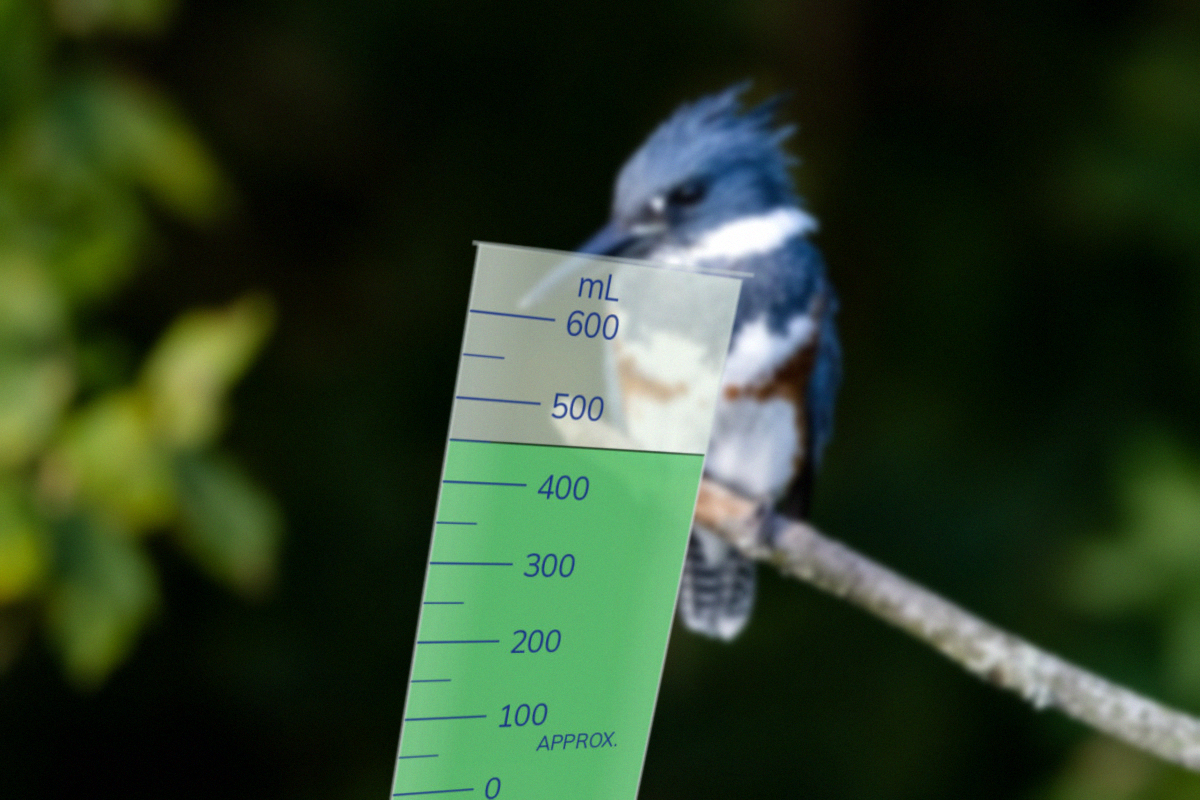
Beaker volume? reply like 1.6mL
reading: 450mL
